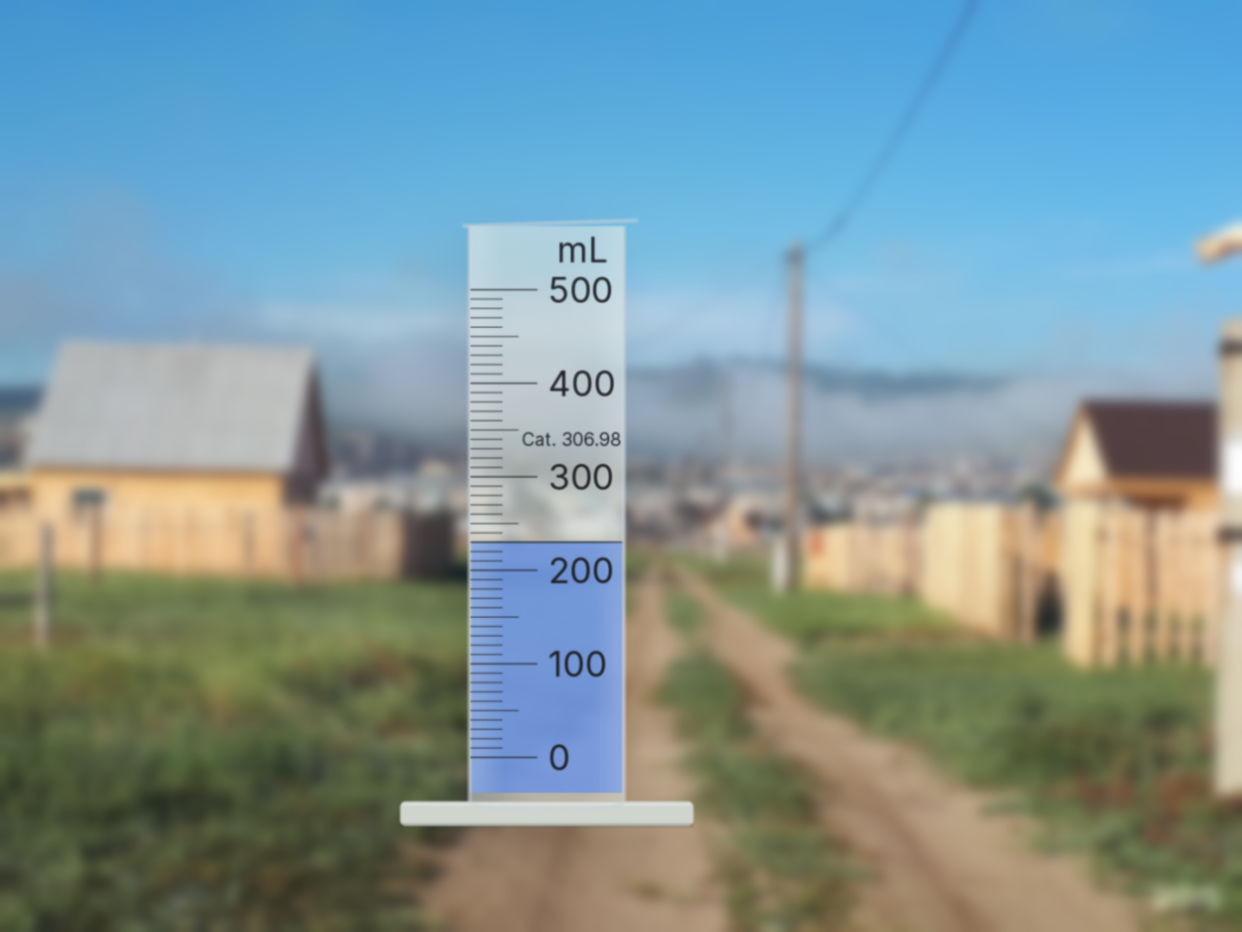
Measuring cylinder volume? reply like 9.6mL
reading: 230mL
